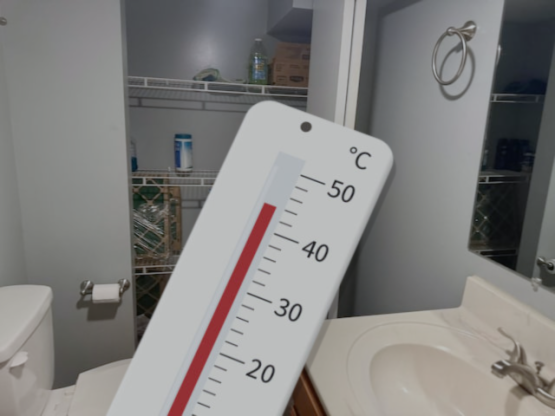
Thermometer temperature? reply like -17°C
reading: 44°C
